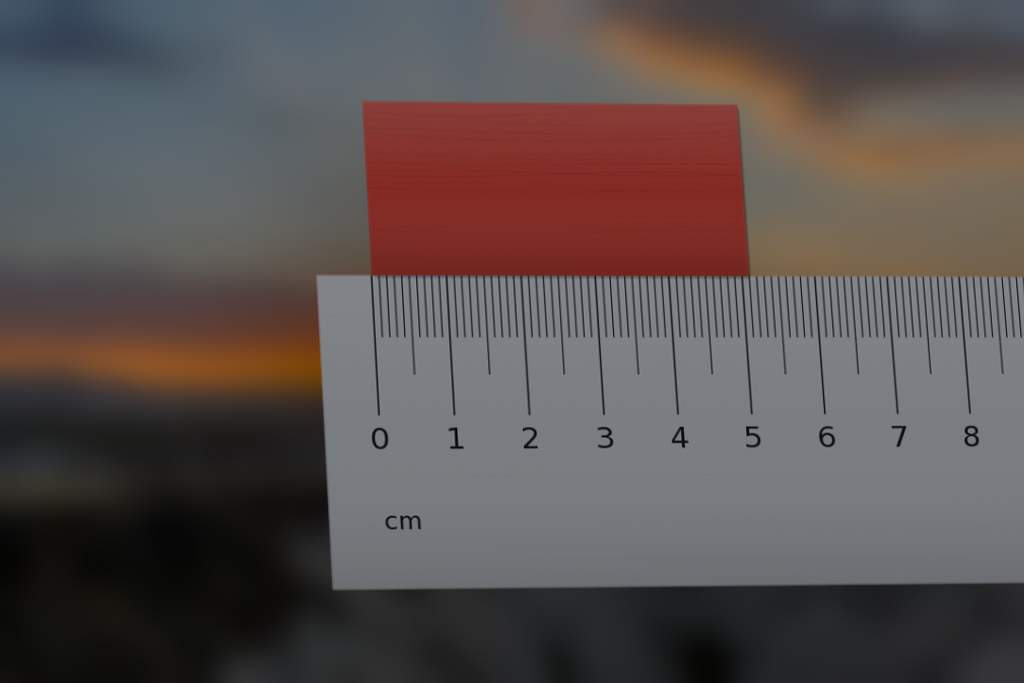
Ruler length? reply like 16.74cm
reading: 5.1cm
